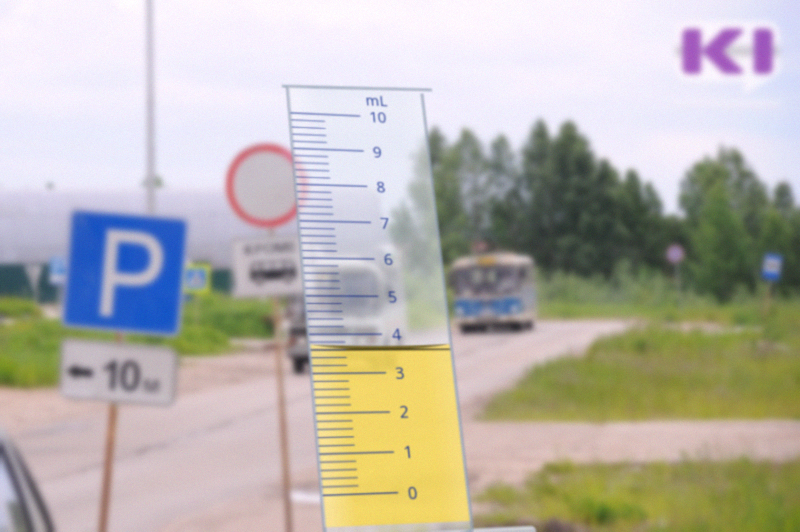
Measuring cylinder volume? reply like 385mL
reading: 3.6mL
